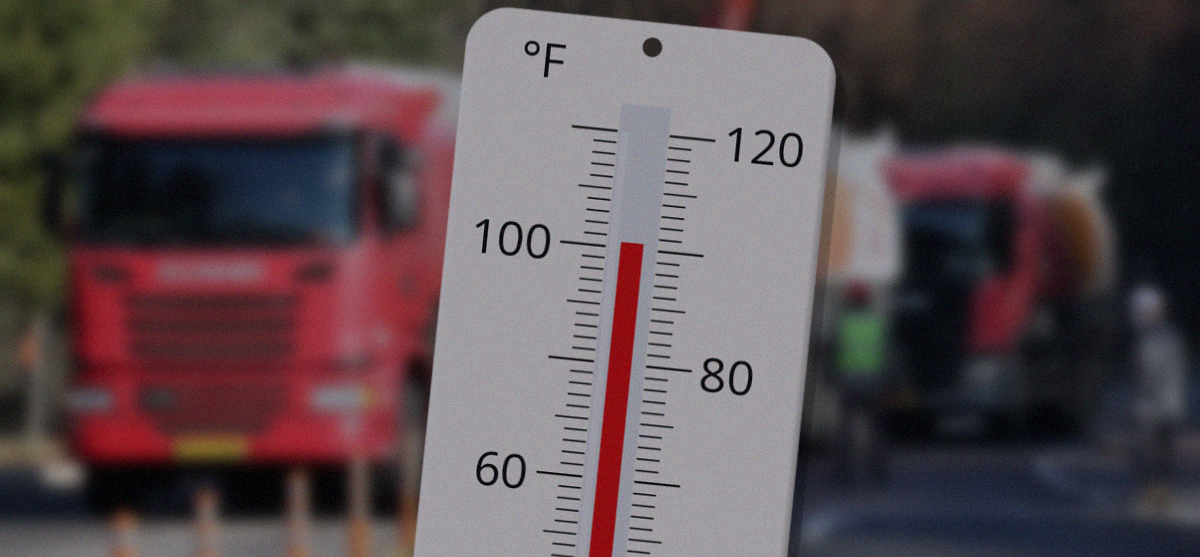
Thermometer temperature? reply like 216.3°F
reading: 101°F
